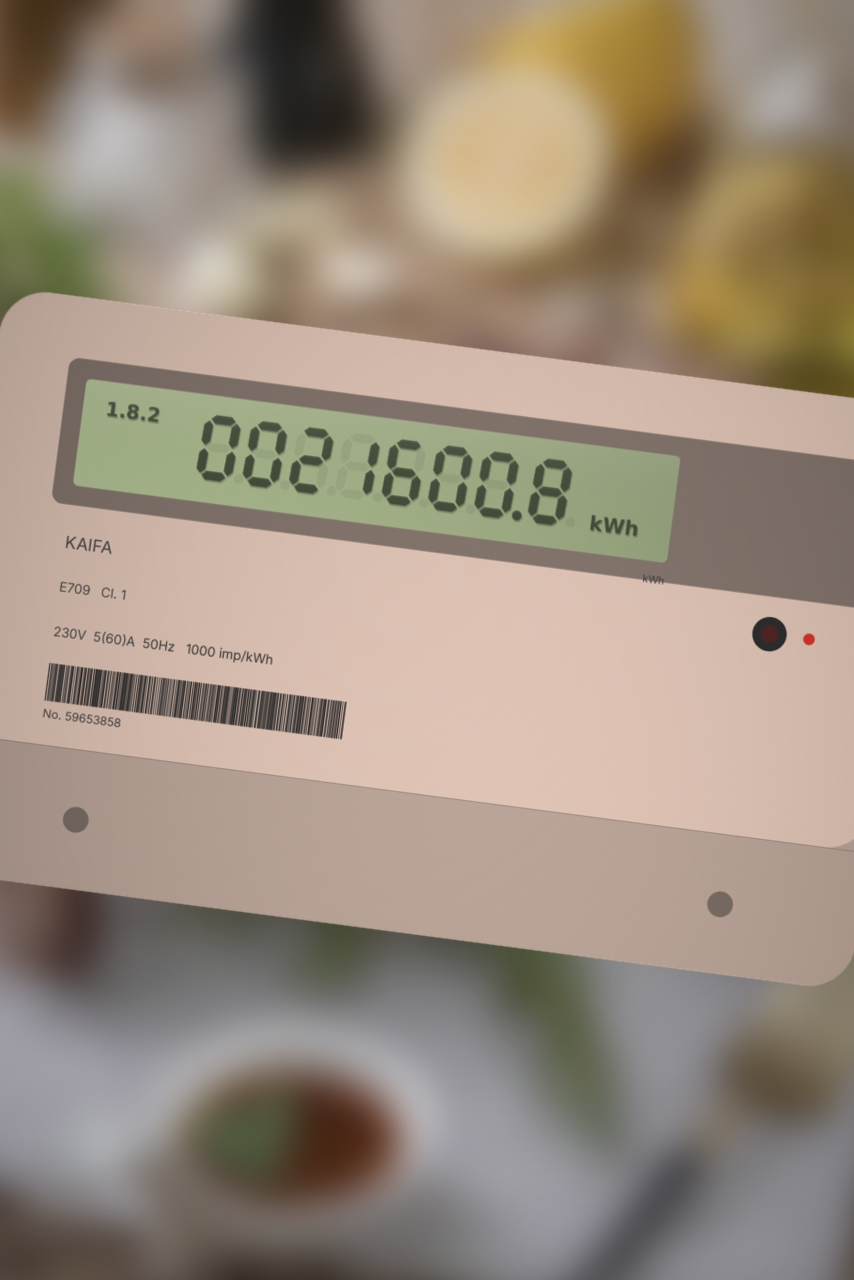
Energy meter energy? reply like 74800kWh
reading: 21600.8kWh
